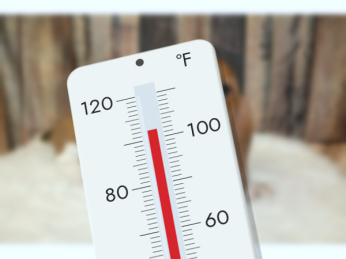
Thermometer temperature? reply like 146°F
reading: 104°F
